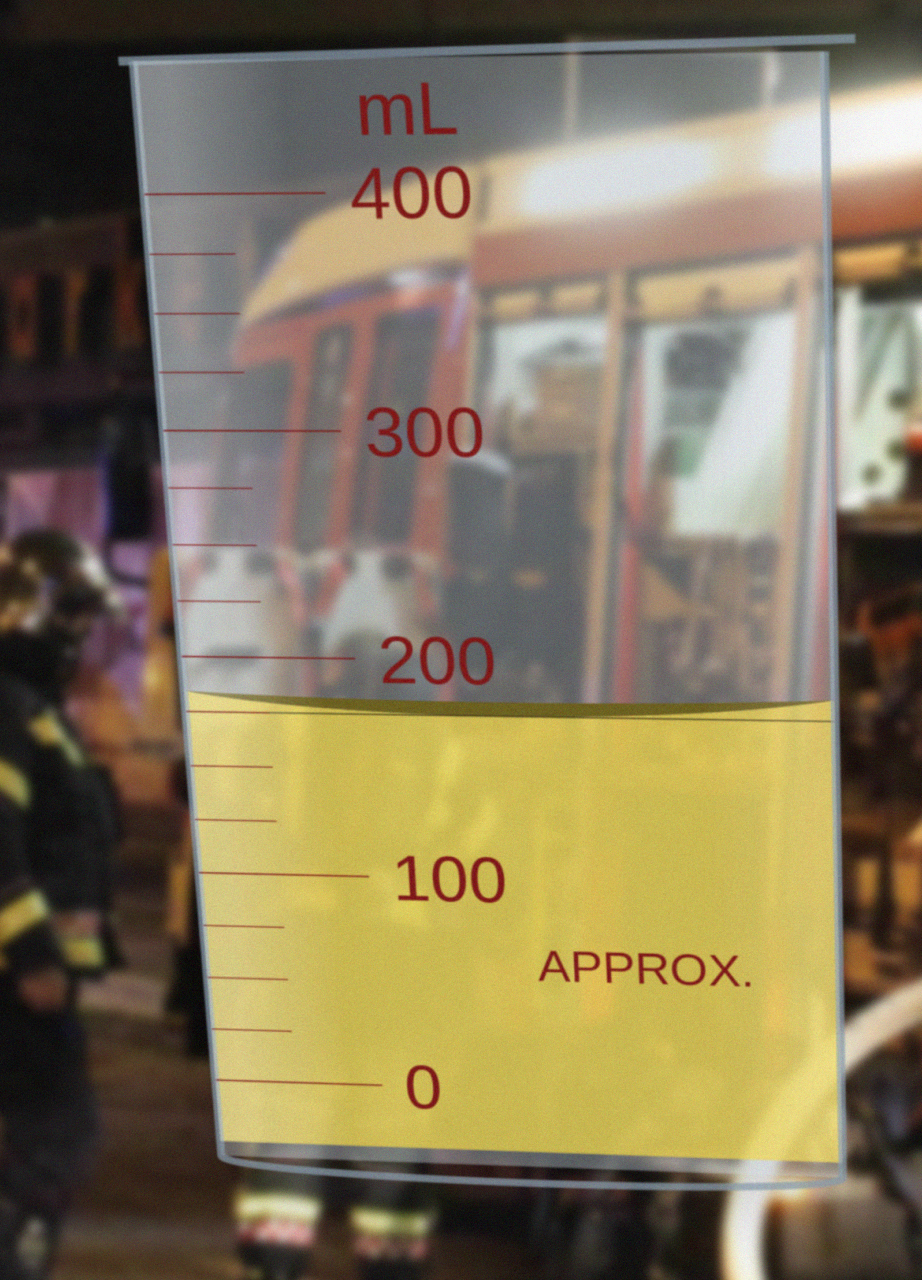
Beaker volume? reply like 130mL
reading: 175mL
